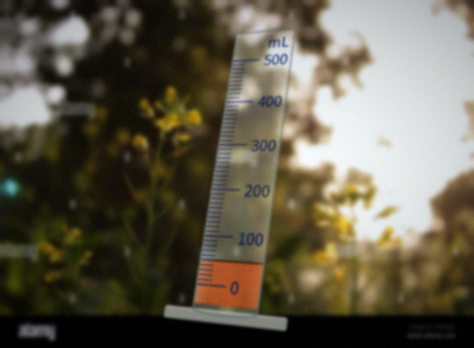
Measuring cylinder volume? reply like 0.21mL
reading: 50mL
